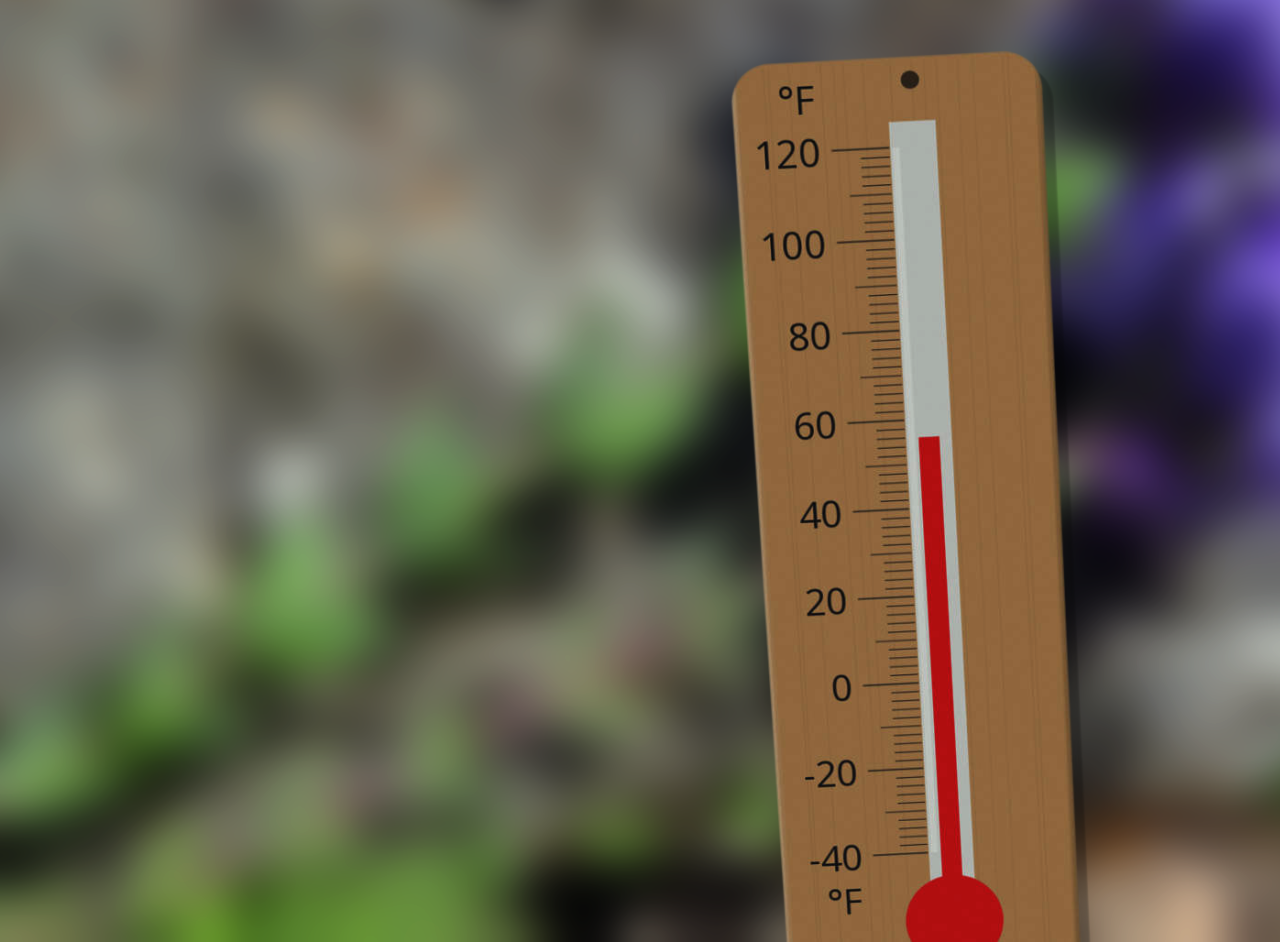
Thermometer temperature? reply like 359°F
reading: 56°F
